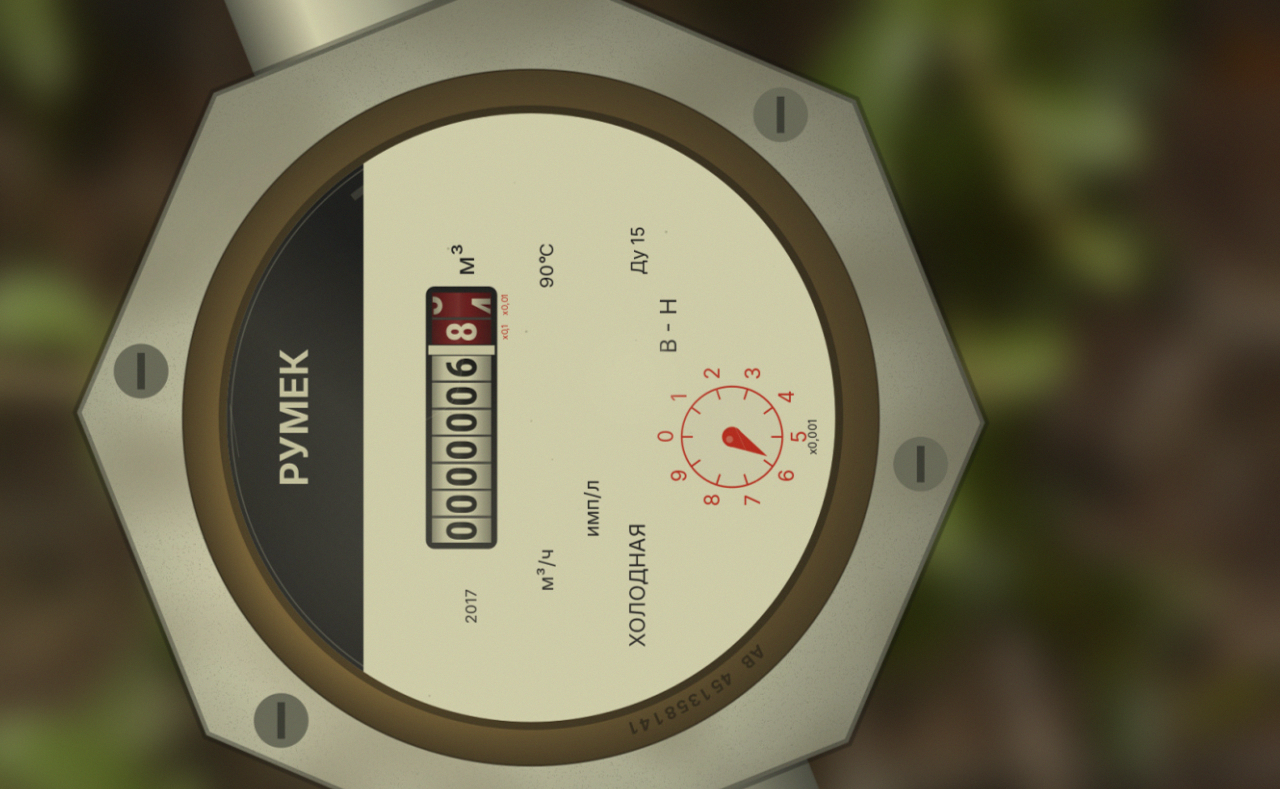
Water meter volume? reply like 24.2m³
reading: 6.835m³
